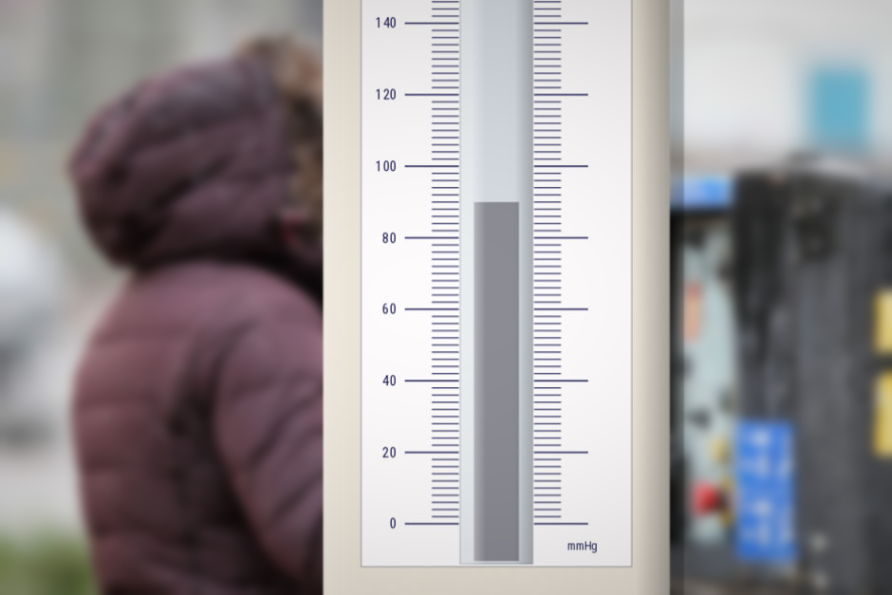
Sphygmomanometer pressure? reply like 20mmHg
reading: 90mmHg
